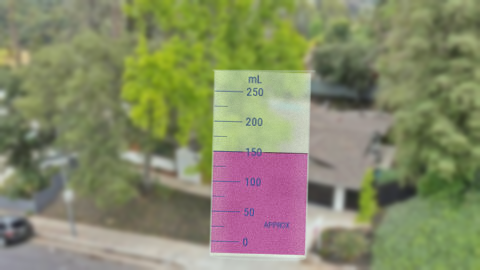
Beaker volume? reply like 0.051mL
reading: 150mL
